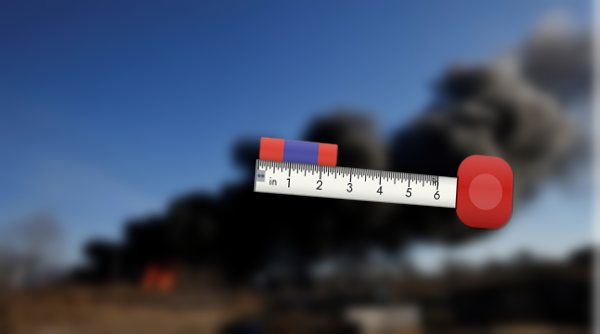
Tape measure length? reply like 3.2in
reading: 2.5in
